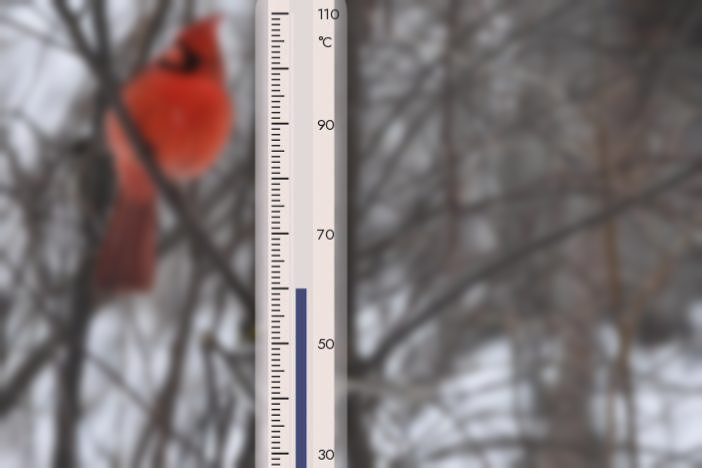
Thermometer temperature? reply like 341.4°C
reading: 60°C
